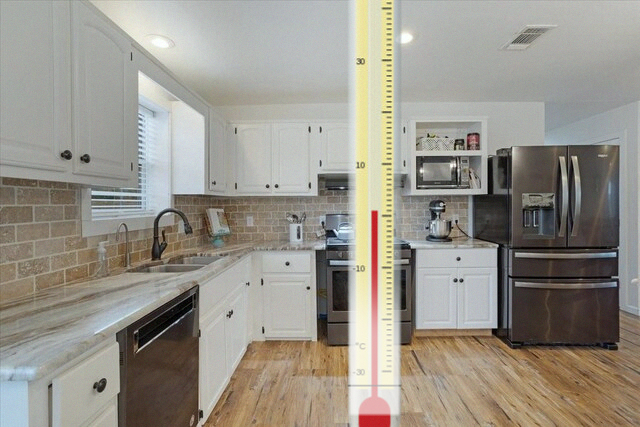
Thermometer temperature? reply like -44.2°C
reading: 1°C
